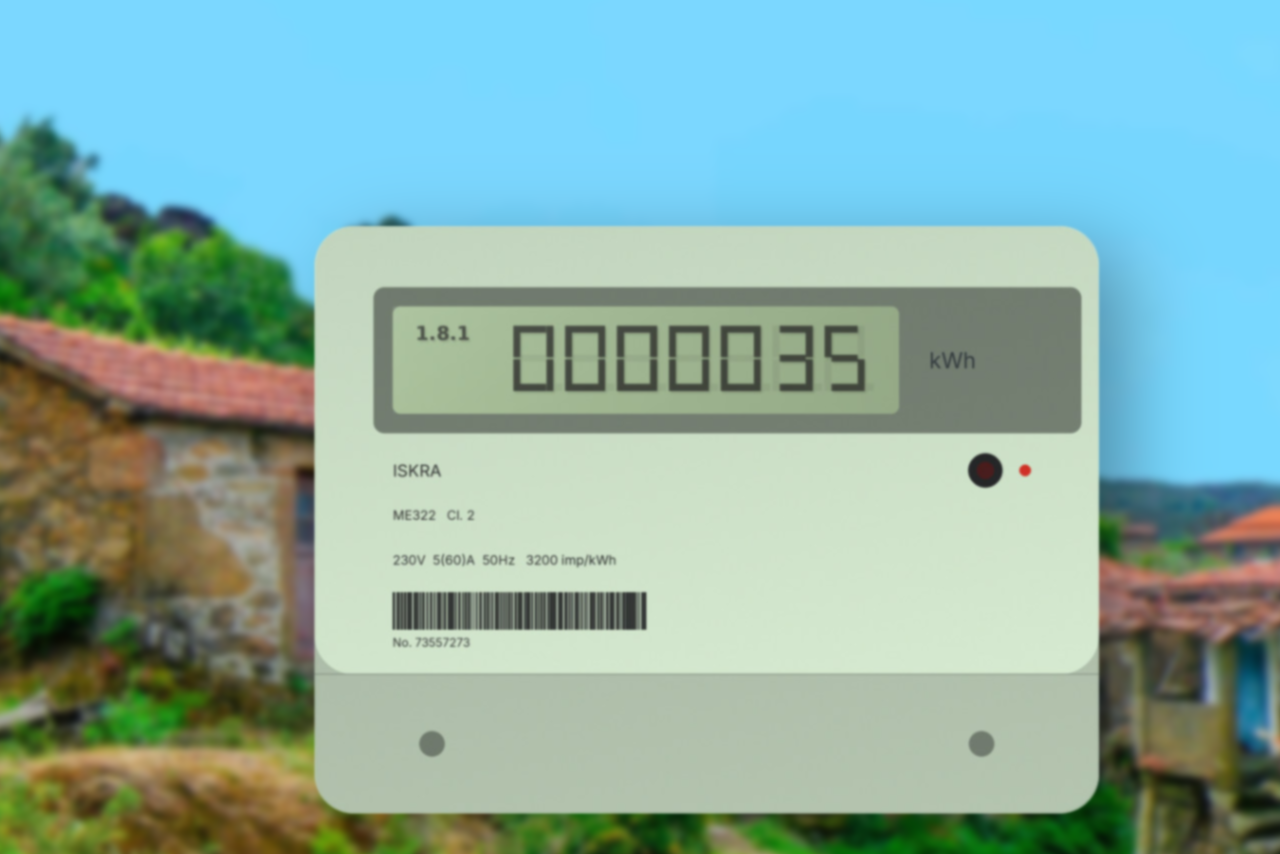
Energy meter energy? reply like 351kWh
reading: 35kWh
